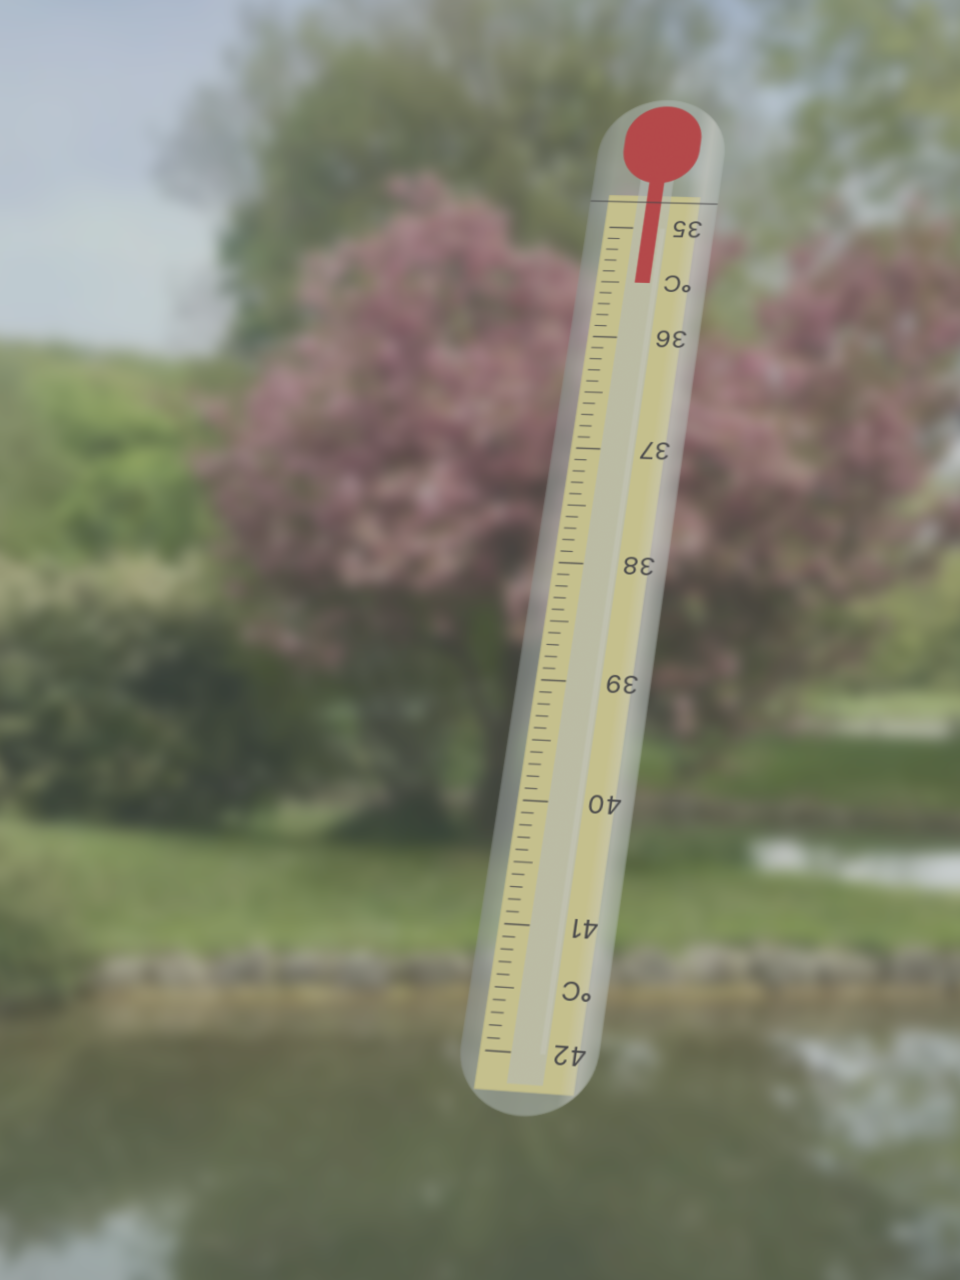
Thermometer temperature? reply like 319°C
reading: 35.5°C
